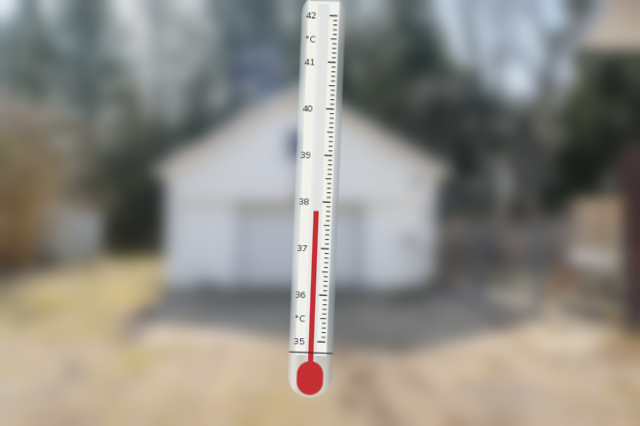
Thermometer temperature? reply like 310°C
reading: 37.8°C
